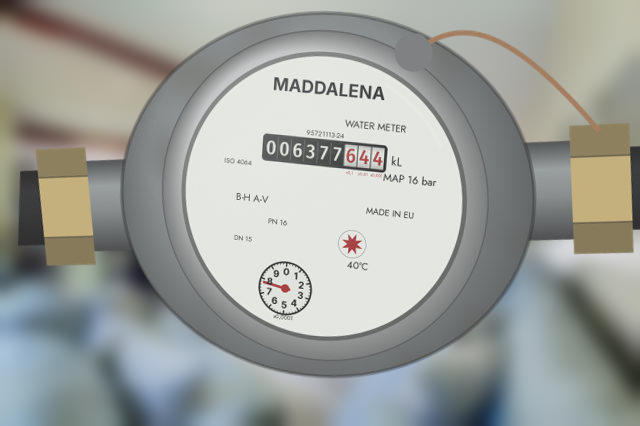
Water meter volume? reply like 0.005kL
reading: 6377.6447kL
